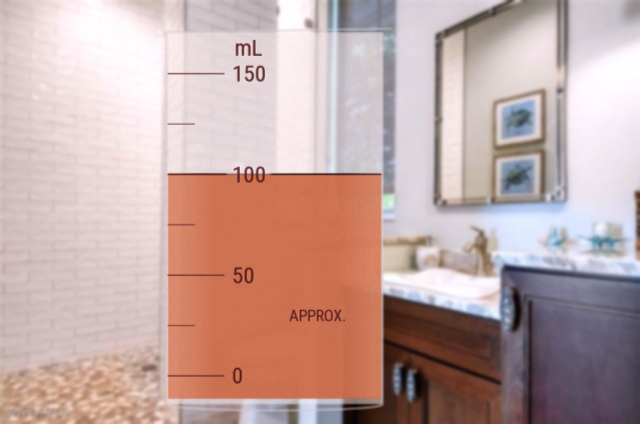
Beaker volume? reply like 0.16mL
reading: 100mL
